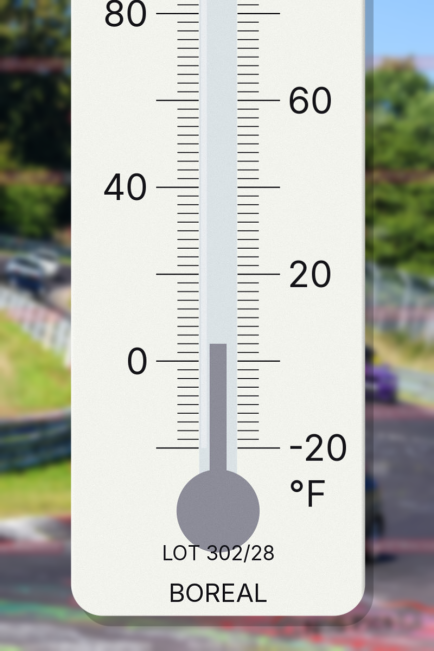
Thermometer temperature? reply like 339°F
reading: 4°F
